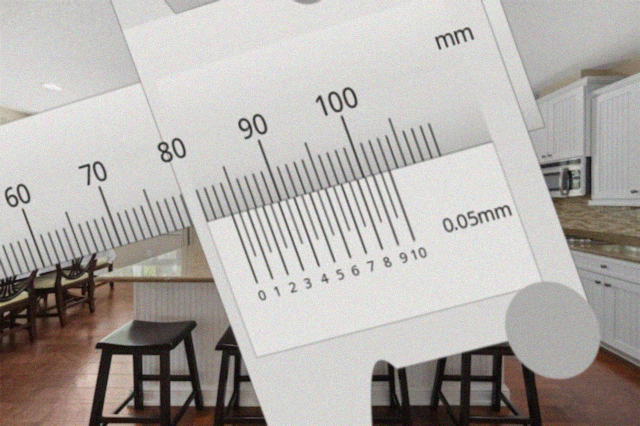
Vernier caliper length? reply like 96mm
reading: 84.0mm
